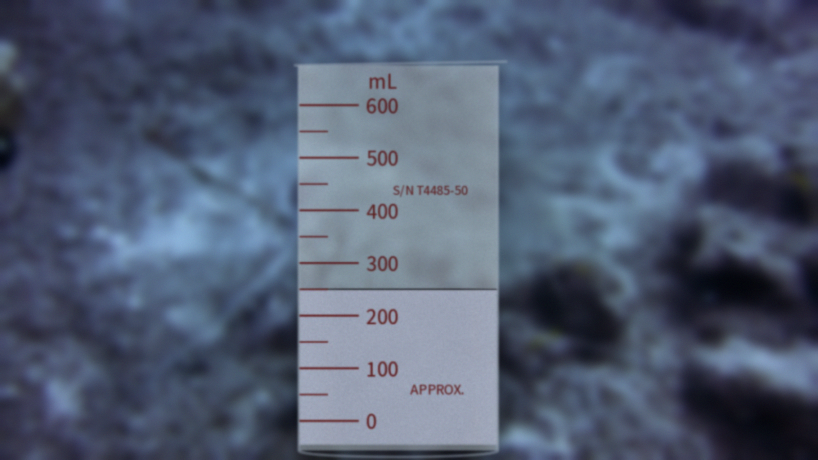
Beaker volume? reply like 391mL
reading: 250mL
